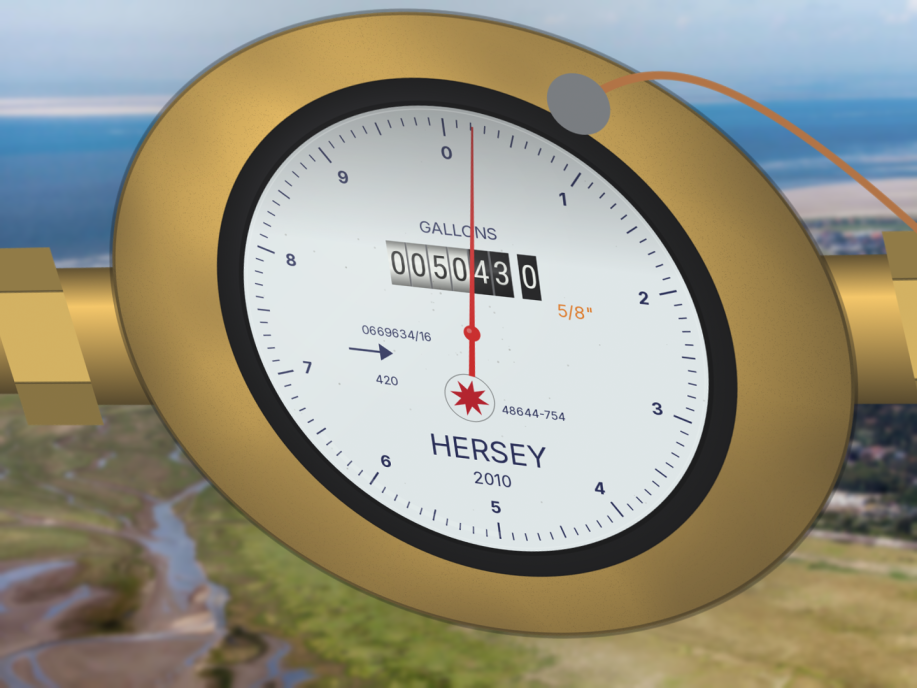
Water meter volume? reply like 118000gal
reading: 50430.2gal
